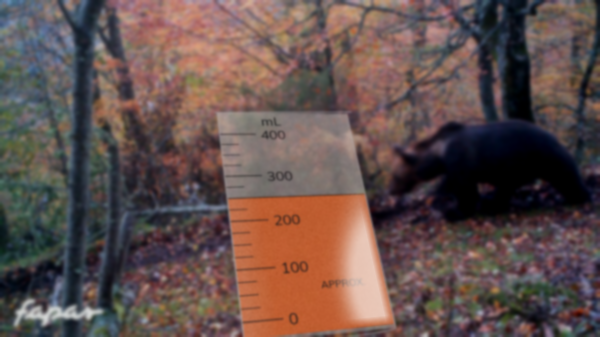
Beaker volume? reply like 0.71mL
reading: 250mL
